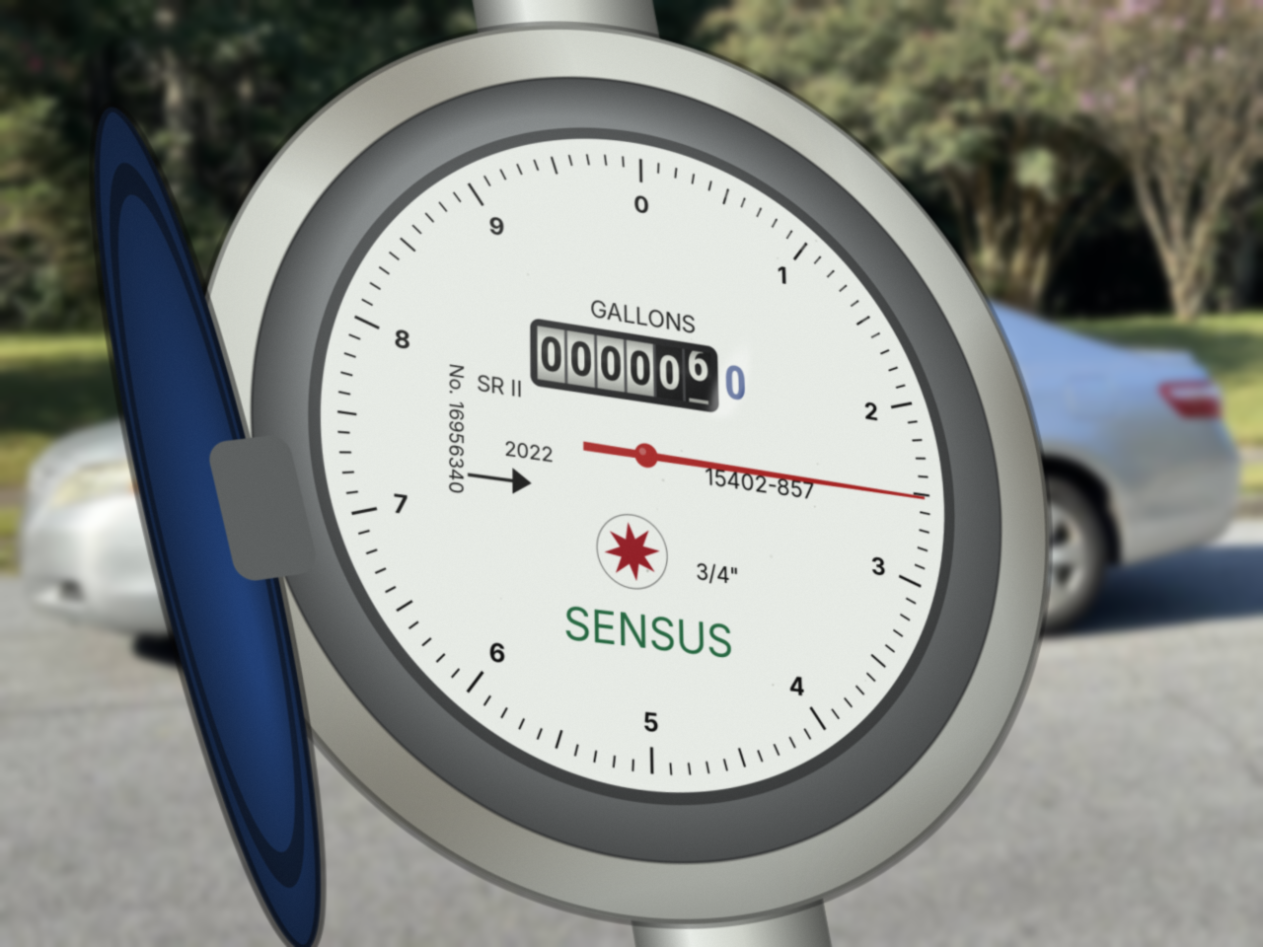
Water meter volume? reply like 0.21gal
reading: 62.5gal
